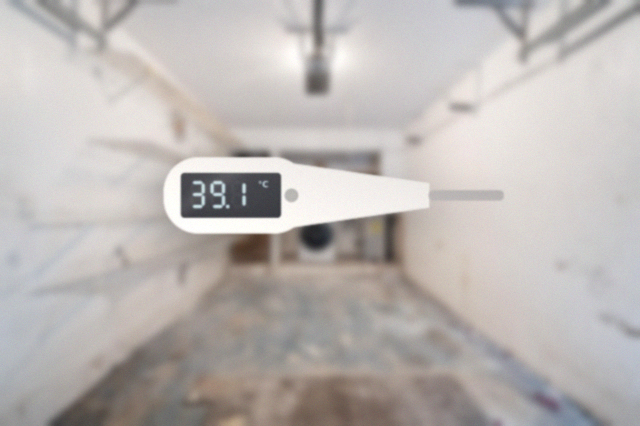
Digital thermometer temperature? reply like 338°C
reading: 39.1°C
